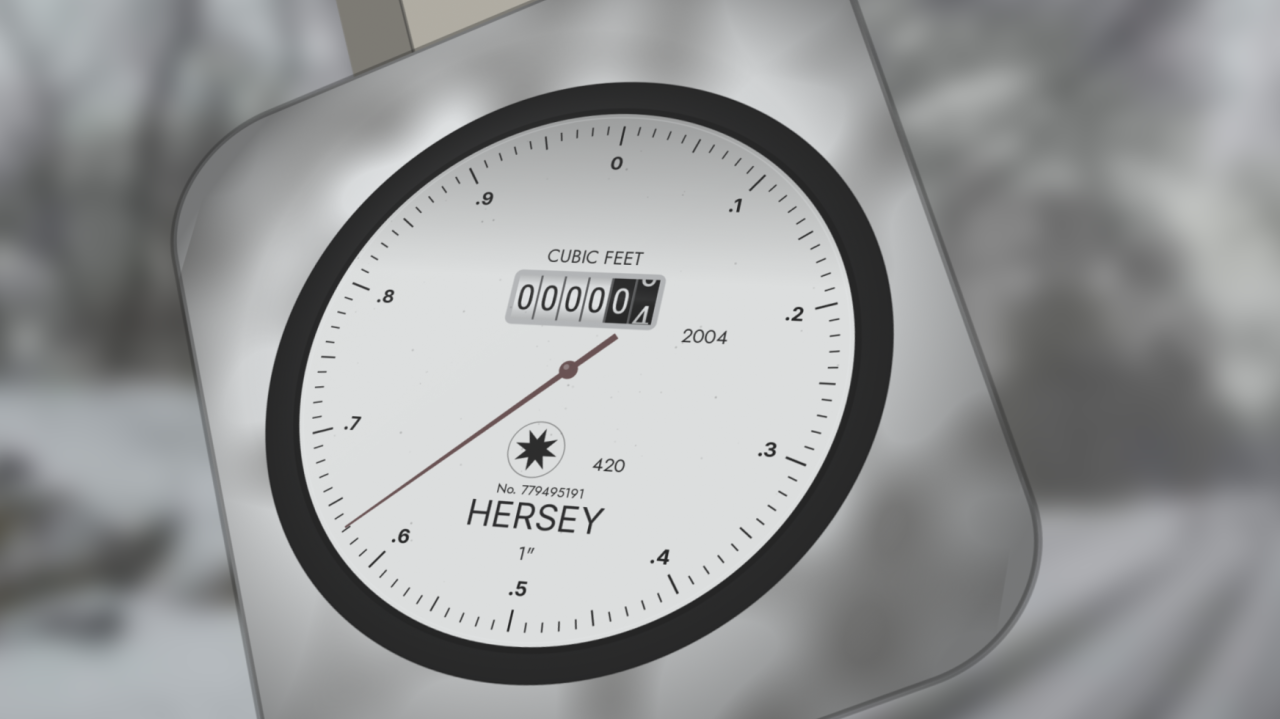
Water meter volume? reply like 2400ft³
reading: 3.63ft³
